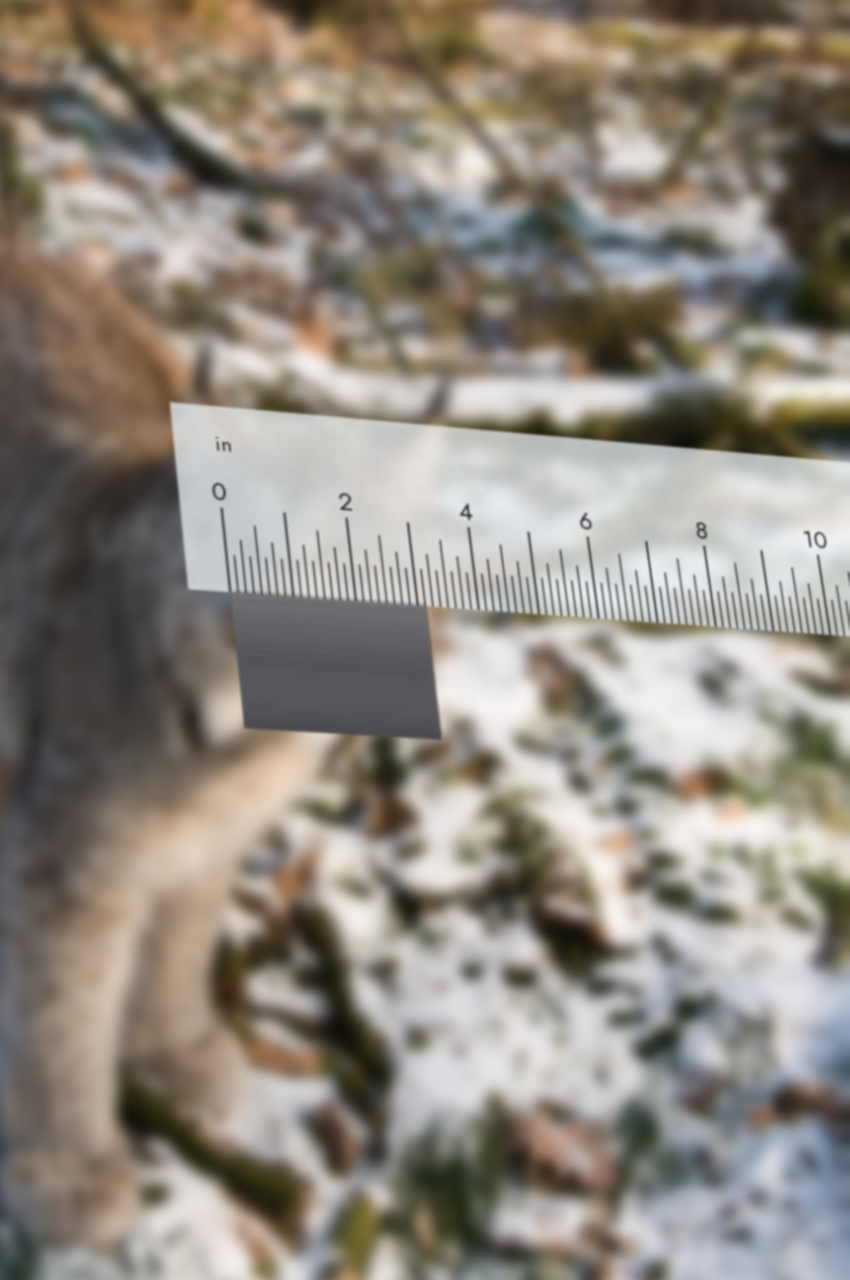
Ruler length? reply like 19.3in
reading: 3.125in
